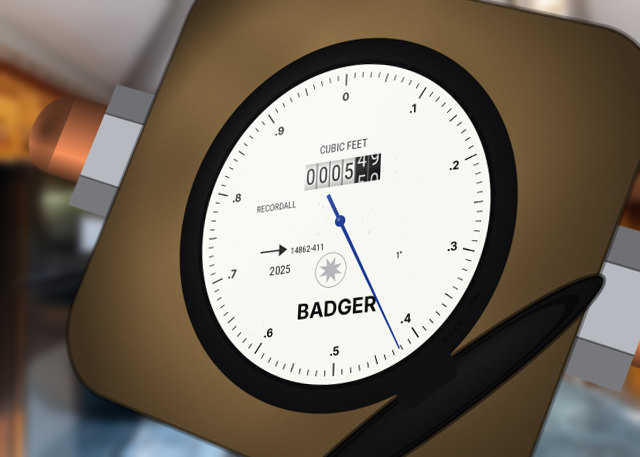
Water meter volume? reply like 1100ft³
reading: 549.42ft³
